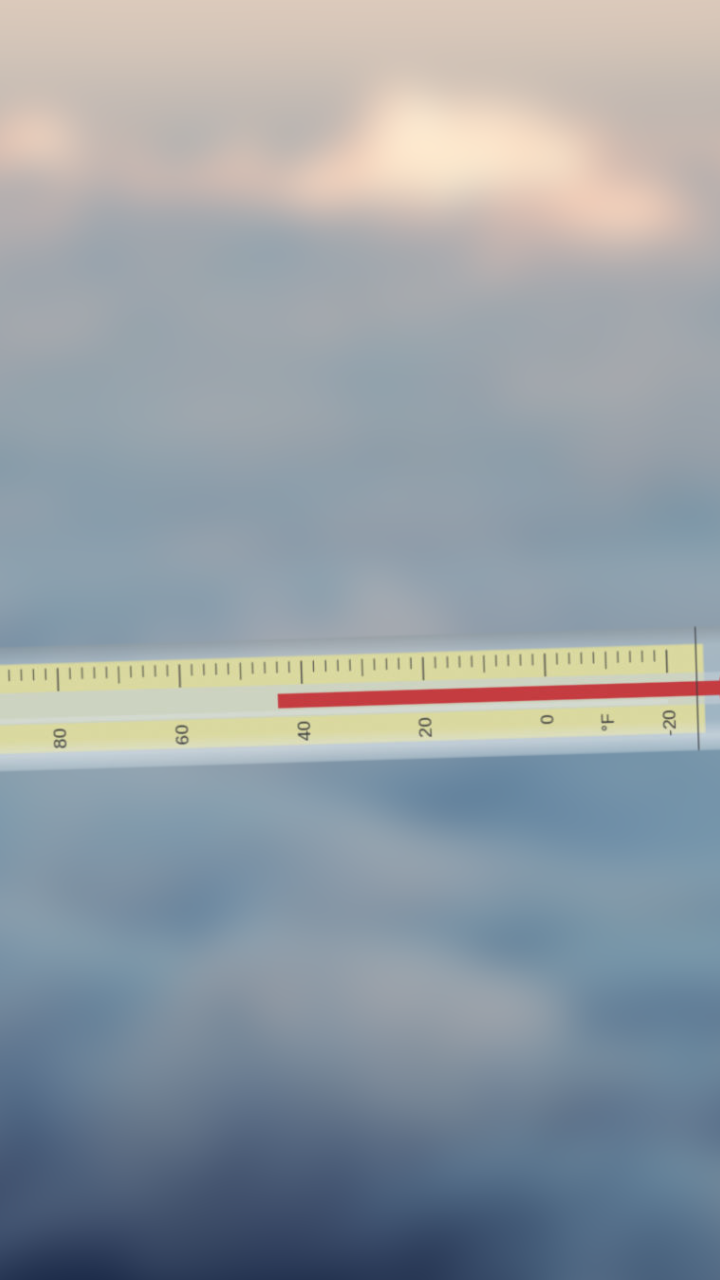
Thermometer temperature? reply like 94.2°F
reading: 44°F
